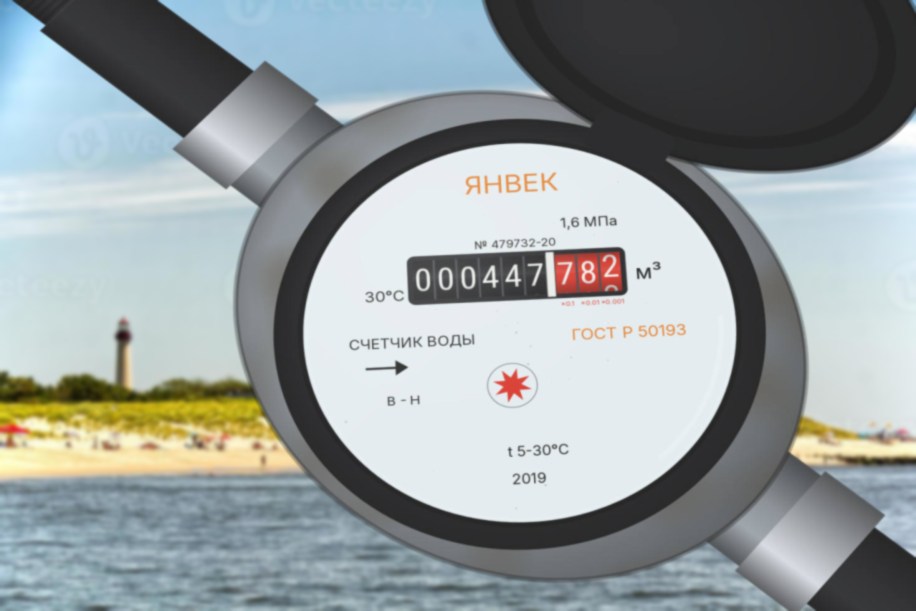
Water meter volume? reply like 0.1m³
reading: 447.782m³
